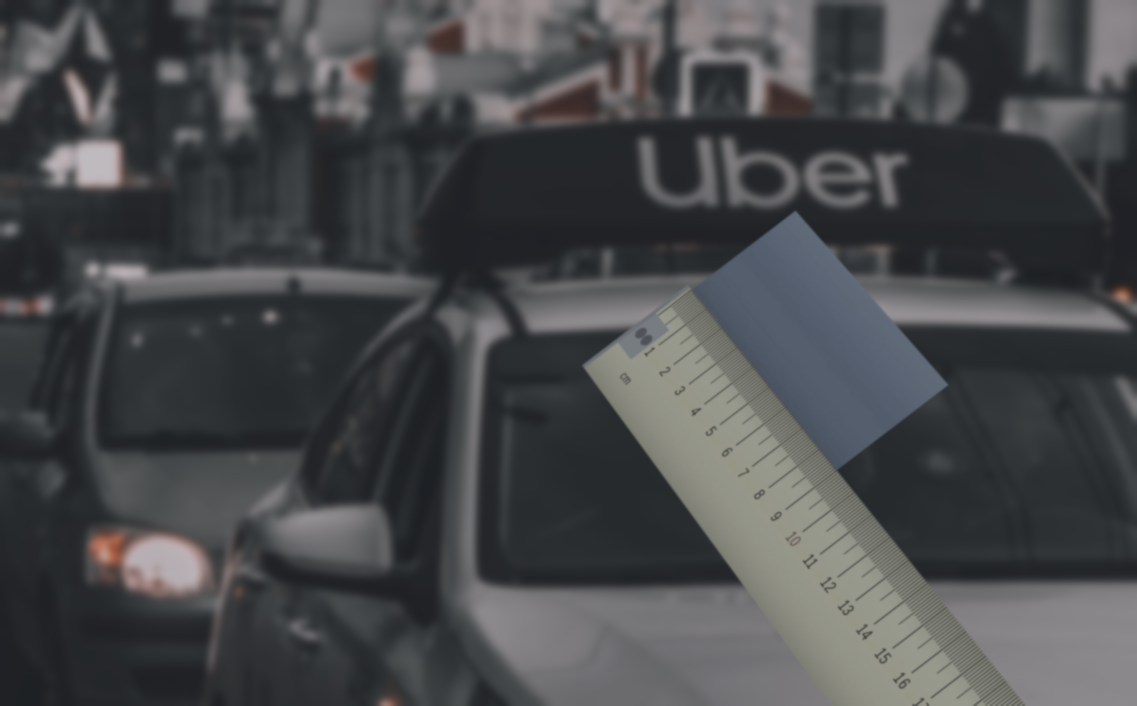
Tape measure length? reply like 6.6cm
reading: 9cm
